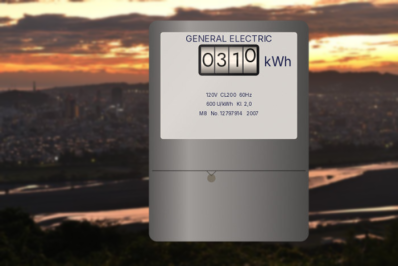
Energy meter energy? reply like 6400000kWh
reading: 310kWh
